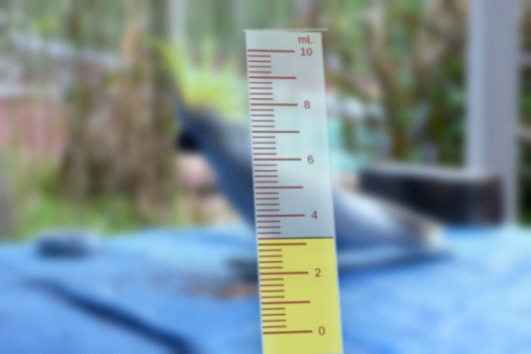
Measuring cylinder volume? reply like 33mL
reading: 3.2mL
